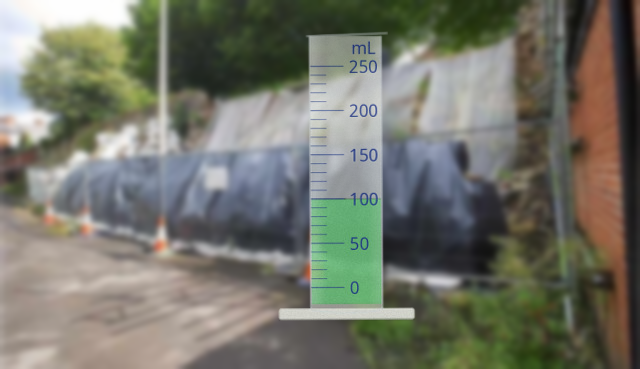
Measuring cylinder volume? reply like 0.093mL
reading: 100mL
